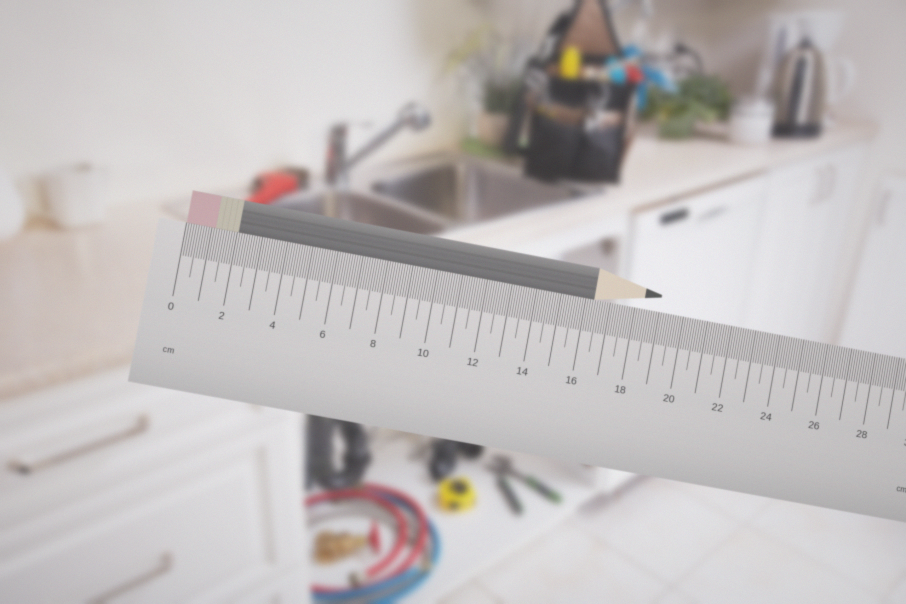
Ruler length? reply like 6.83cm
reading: 19cm
